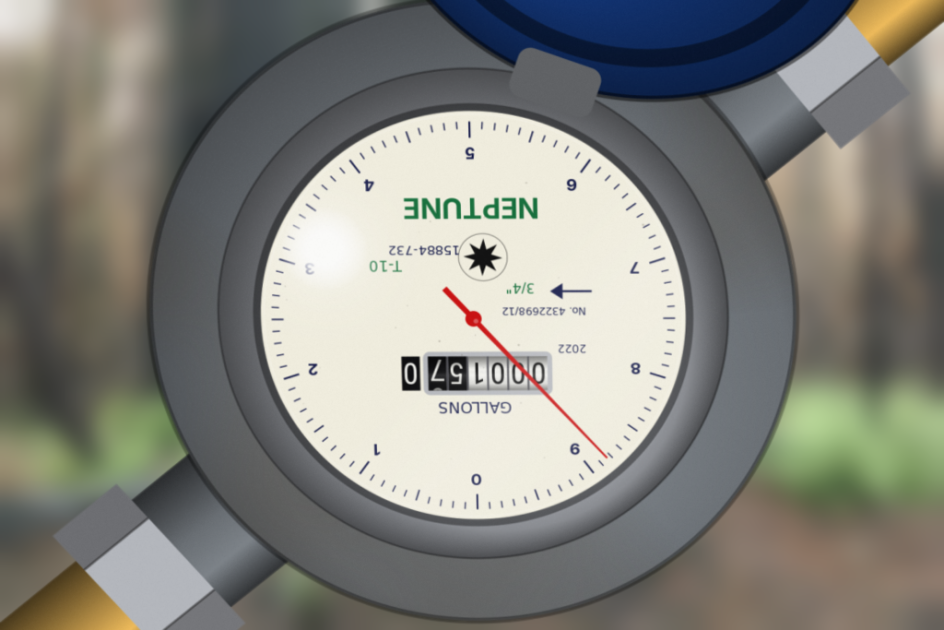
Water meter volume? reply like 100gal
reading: 1568.8gal
